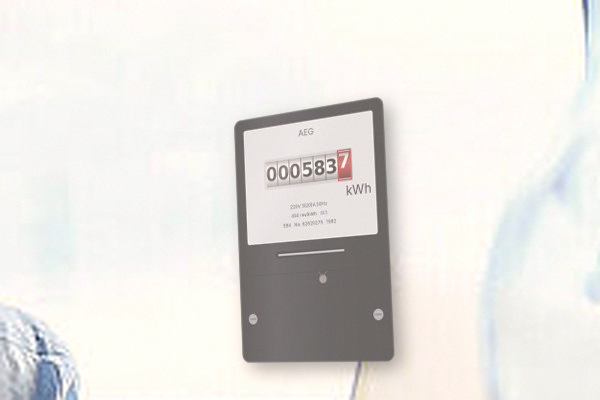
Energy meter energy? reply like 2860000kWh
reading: 583.7kWh
